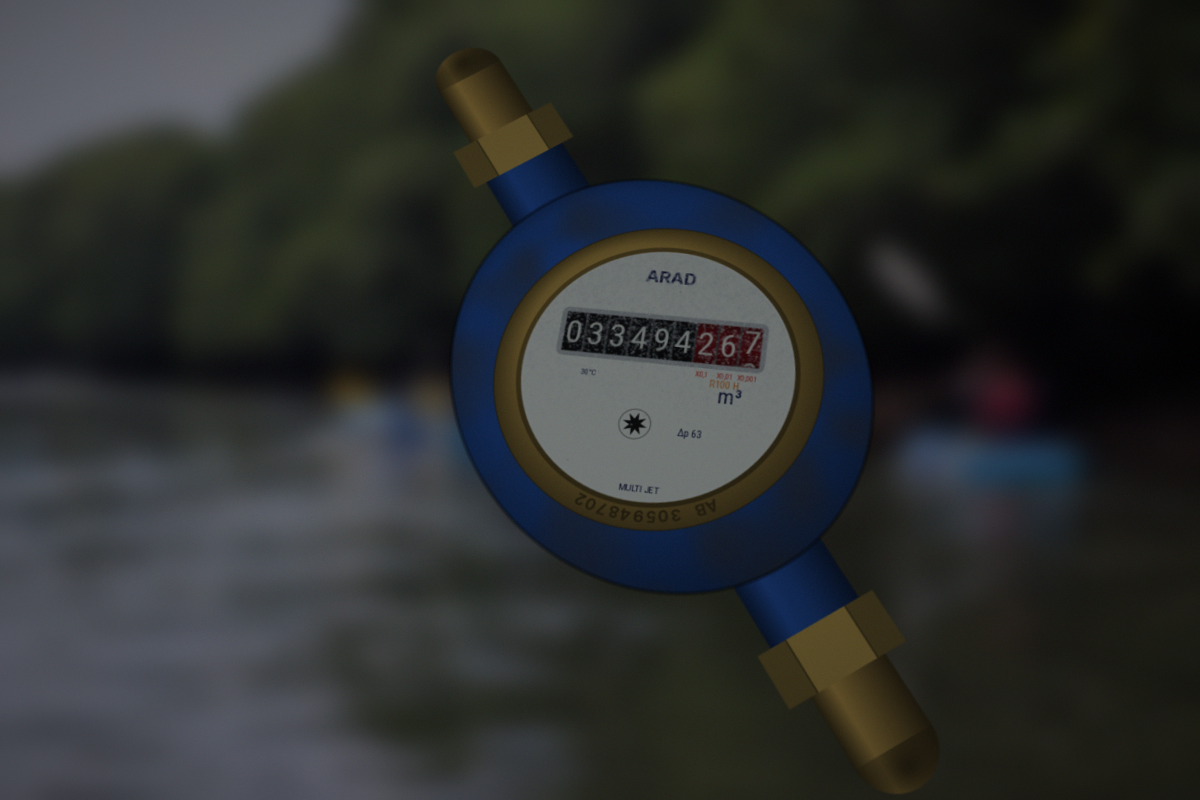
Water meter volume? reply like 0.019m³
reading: 33494.267m³
